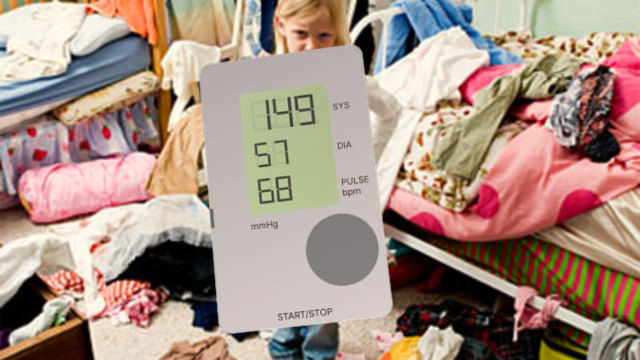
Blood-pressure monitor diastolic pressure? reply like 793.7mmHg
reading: 57mmHg
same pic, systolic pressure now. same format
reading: 149mmHg
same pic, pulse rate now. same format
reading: 68bpm
